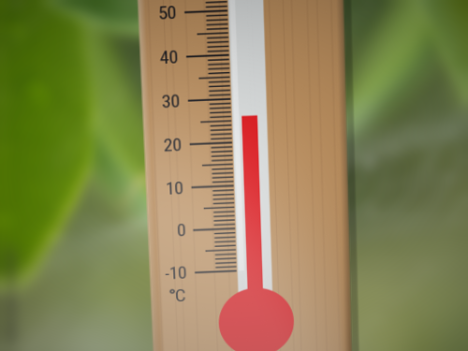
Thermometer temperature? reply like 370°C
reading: 26°C
